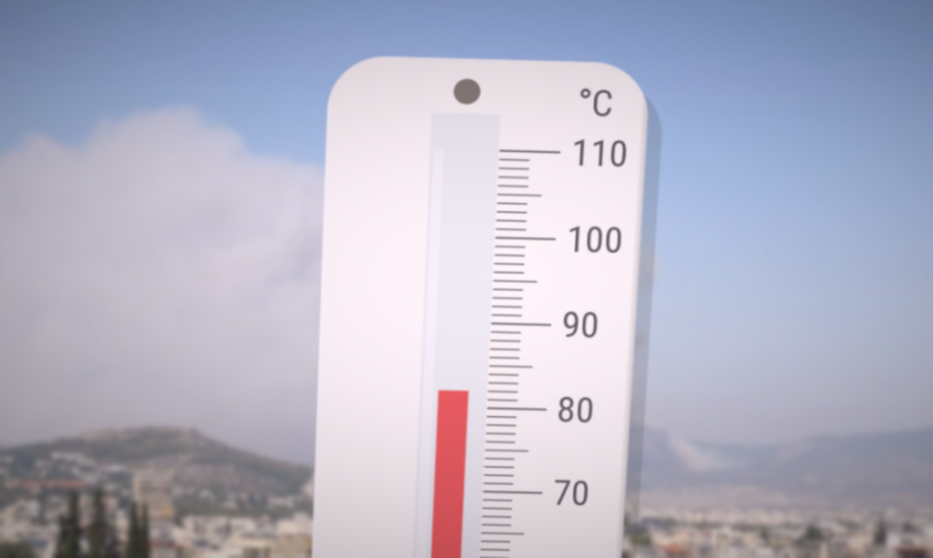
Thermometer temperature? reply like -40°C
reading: 82°C
